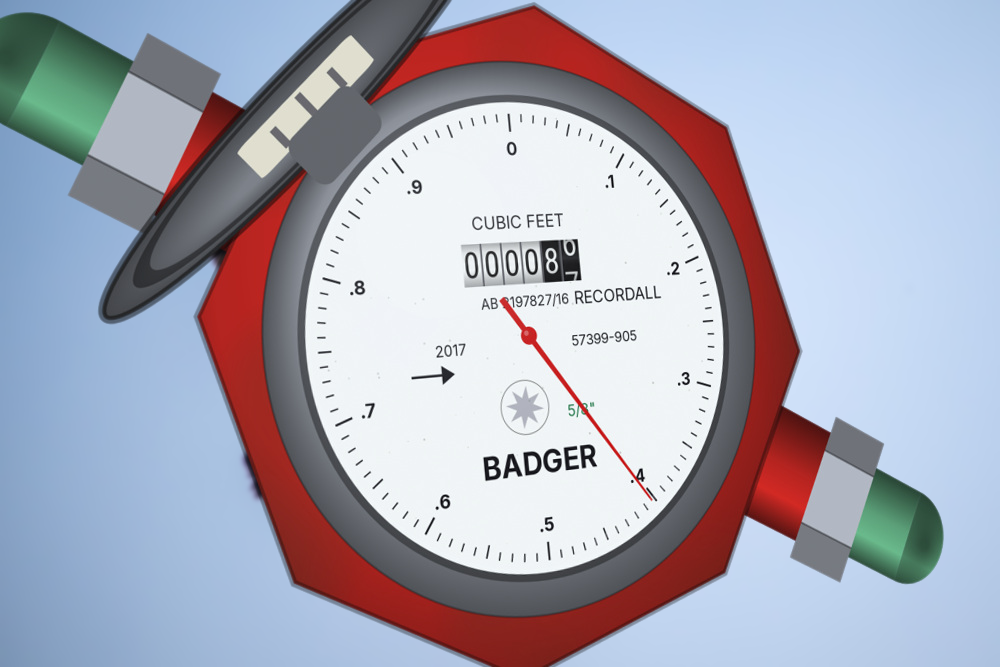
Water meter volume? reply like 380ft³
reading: 86.40ft³
